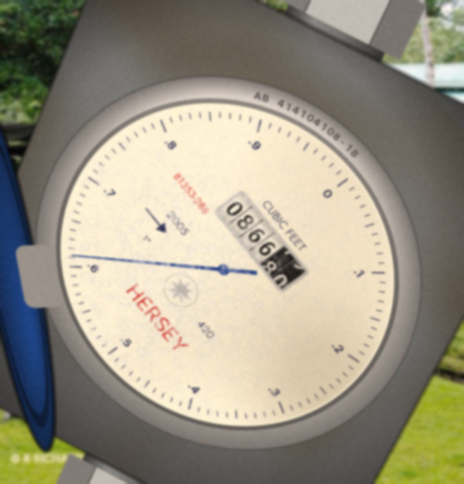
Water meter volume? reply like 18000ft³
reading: 86679.61ft³
